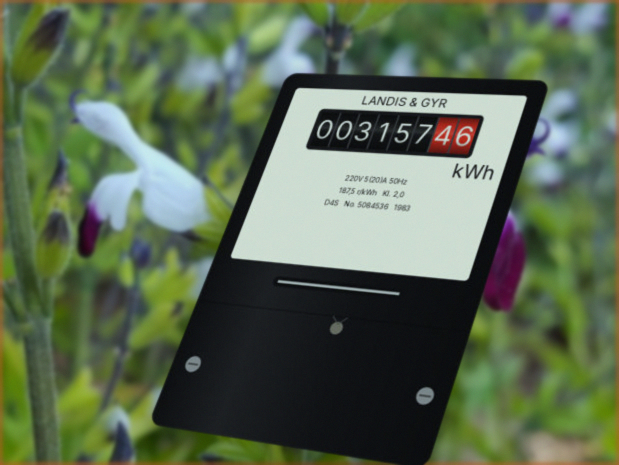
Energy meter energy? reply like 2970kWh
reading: 3157.46kWh
